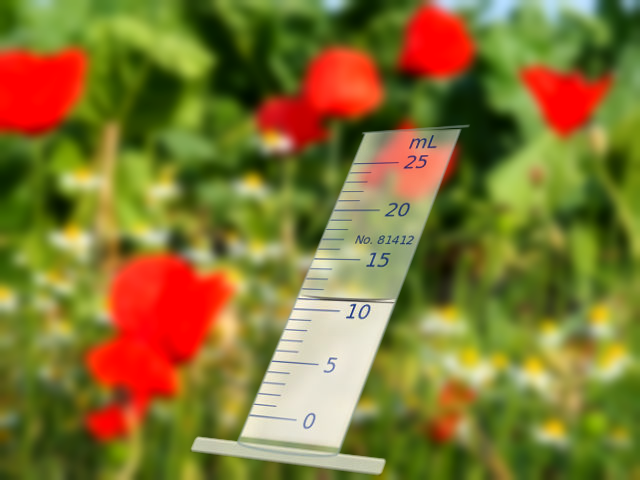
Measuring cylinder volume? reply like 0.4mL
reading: 11mL
